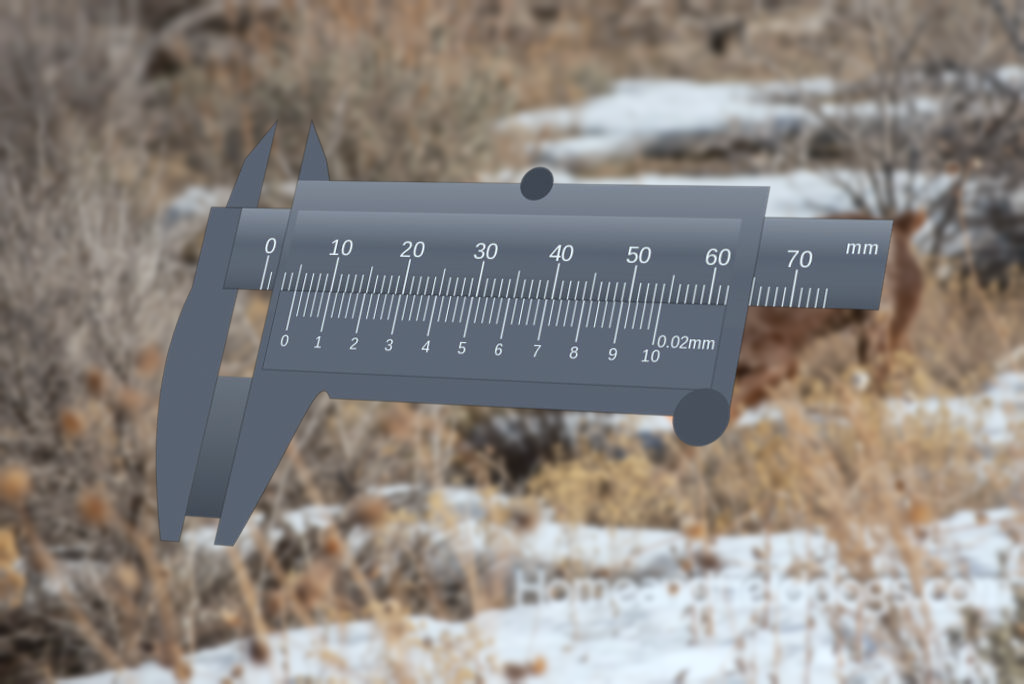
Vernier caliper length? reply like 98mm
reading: 5.0mm
